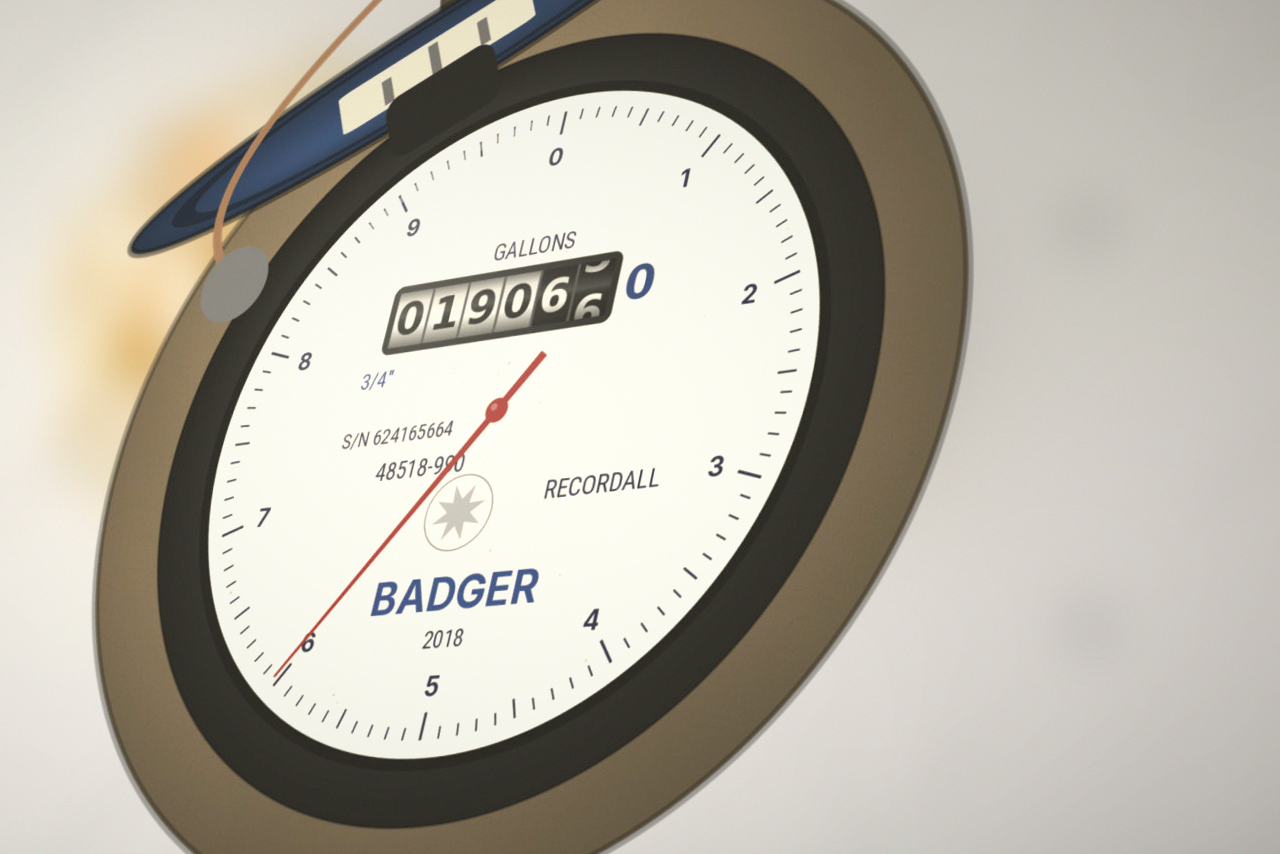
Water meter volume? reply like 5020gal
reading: 190656.0gal
